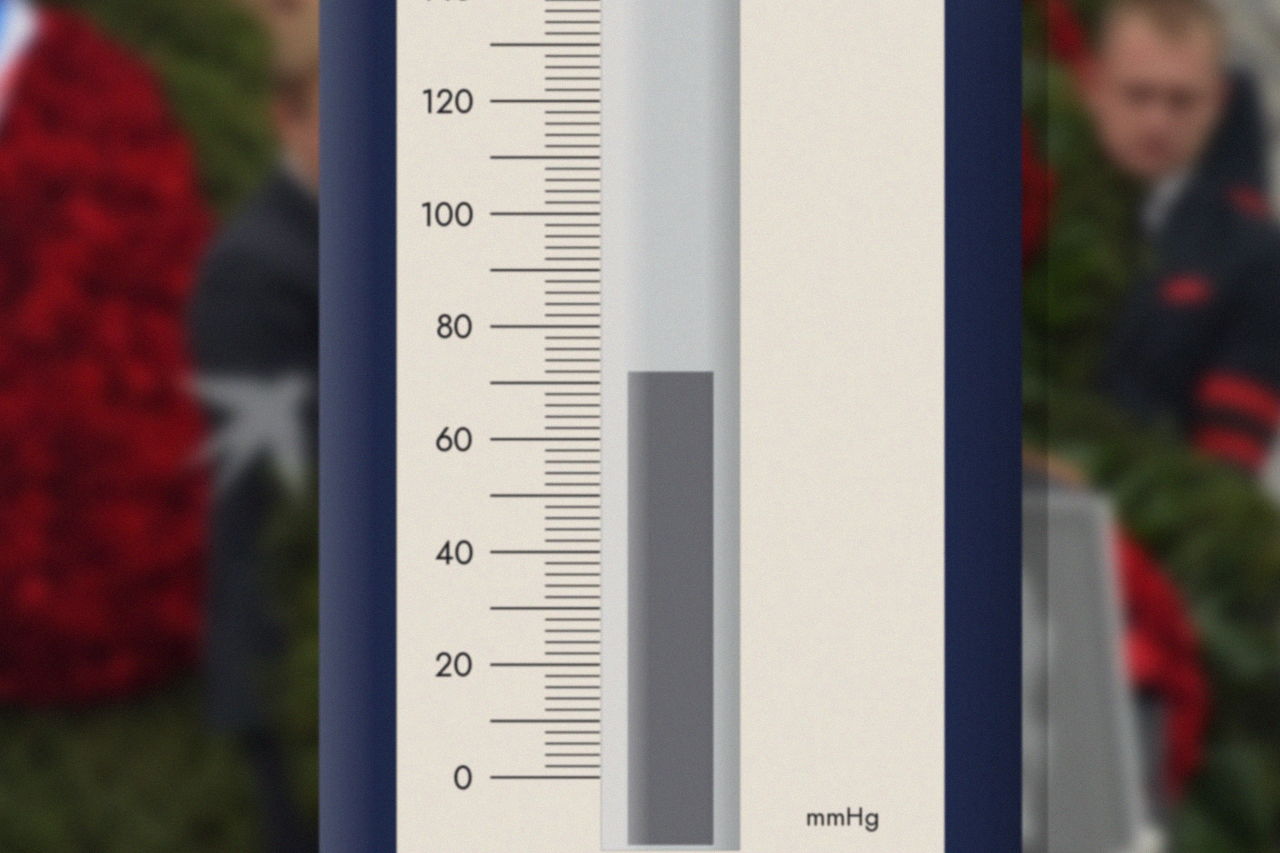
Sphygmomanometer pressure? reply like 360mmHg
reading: 72mmHg
